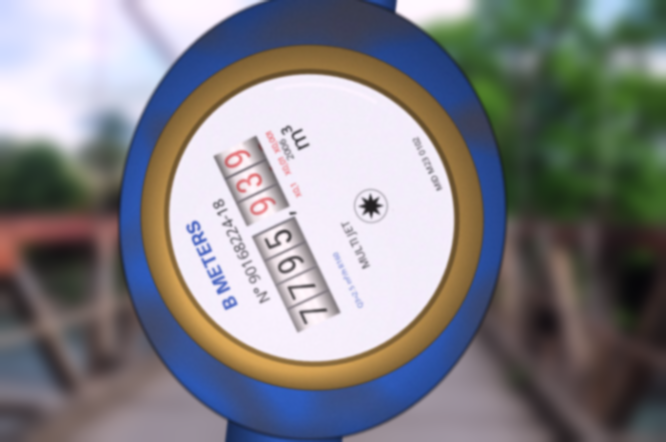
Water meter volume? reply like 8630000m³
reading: 7795.939m³
